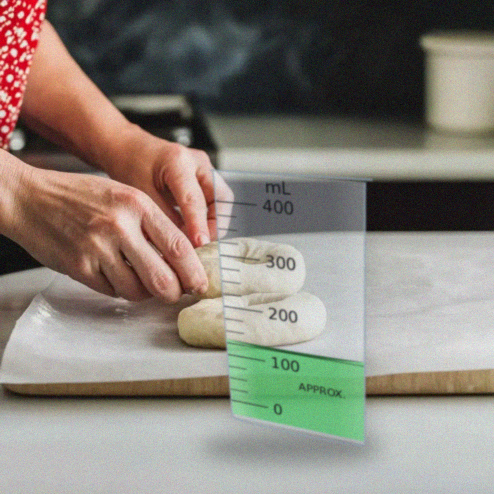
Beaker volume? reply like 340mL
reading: 125mL
